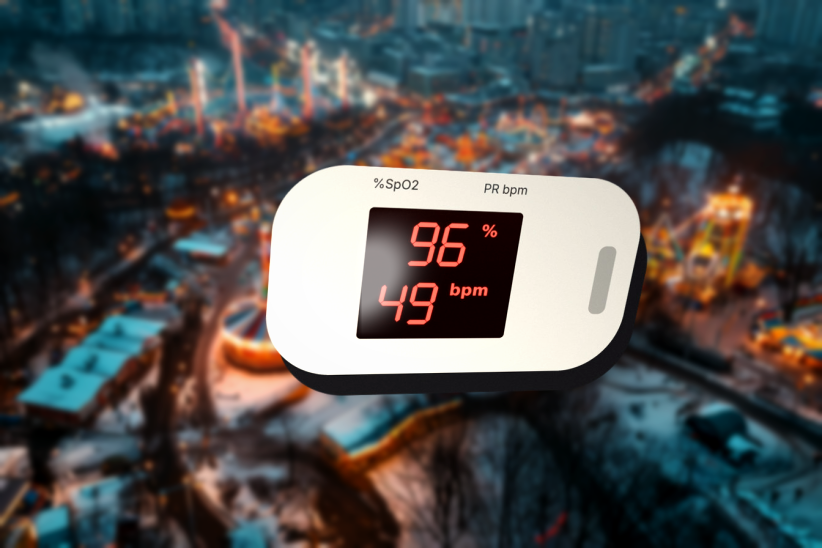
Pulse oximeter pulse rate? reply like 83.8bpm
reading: 49bpm
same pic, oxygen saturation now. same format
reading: 96%
